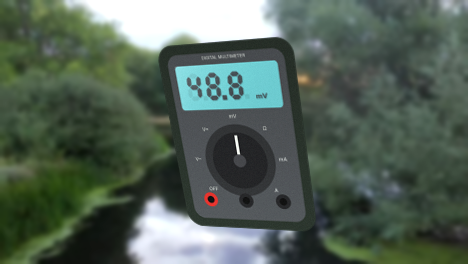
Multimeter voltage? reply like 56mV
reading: 48.8mV
